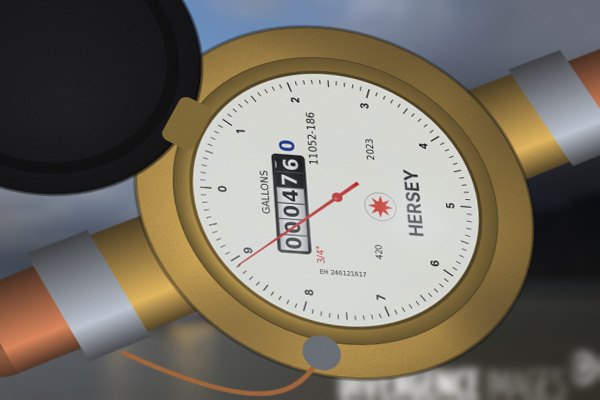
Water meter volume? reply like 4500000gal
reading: 4758.9gal
